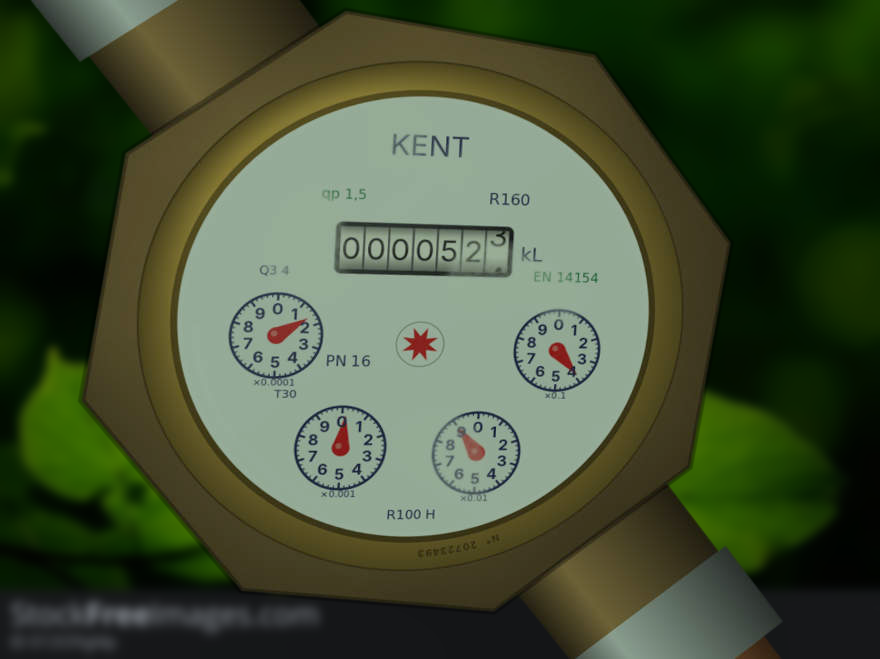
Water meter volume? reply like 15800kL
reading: 523.3901kL
